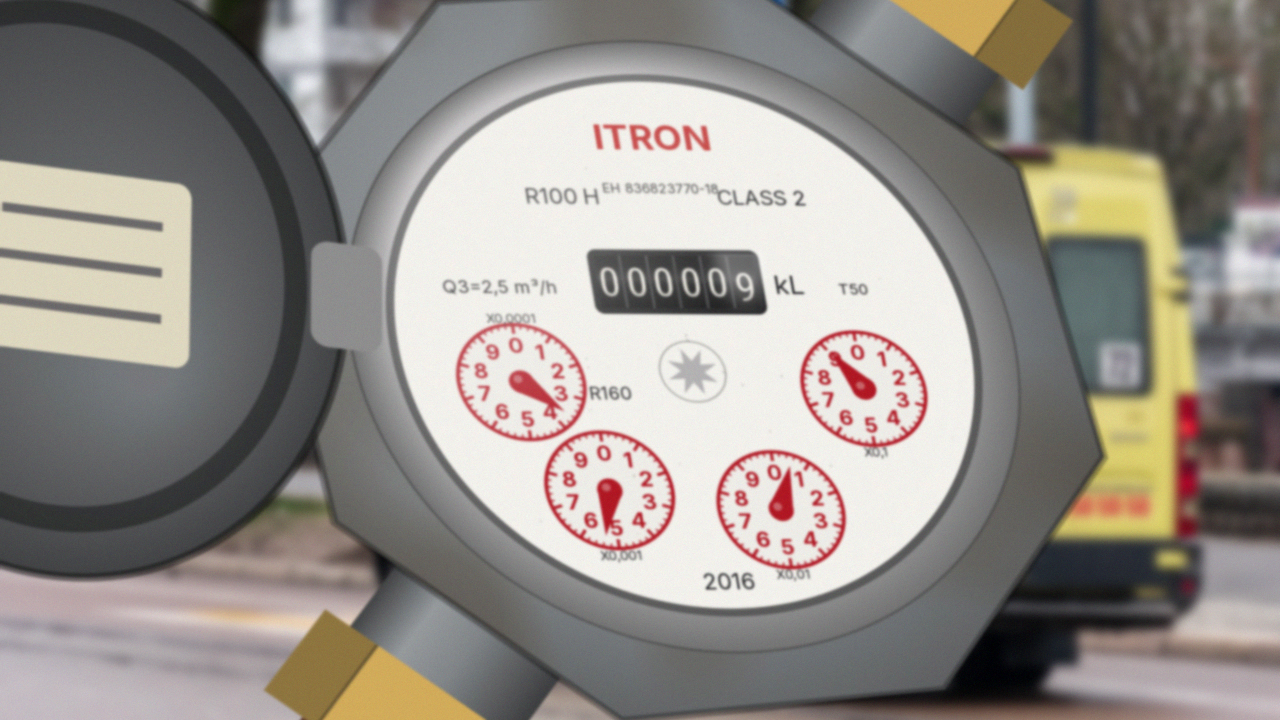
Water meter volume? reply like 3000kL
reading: 8.9053kL
